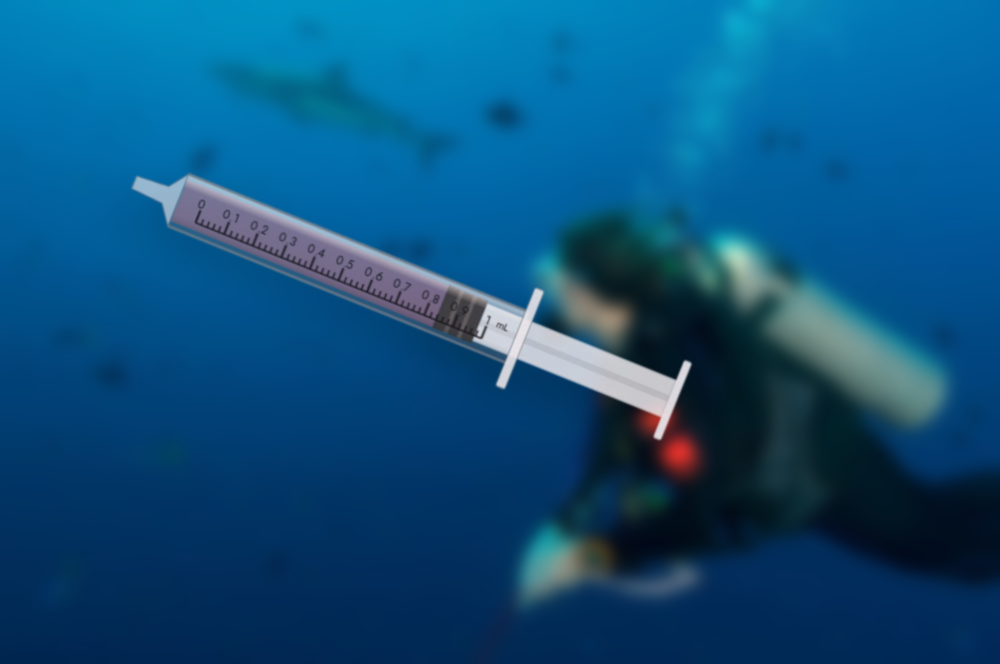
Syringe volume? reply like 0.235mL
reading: 0.84mL
